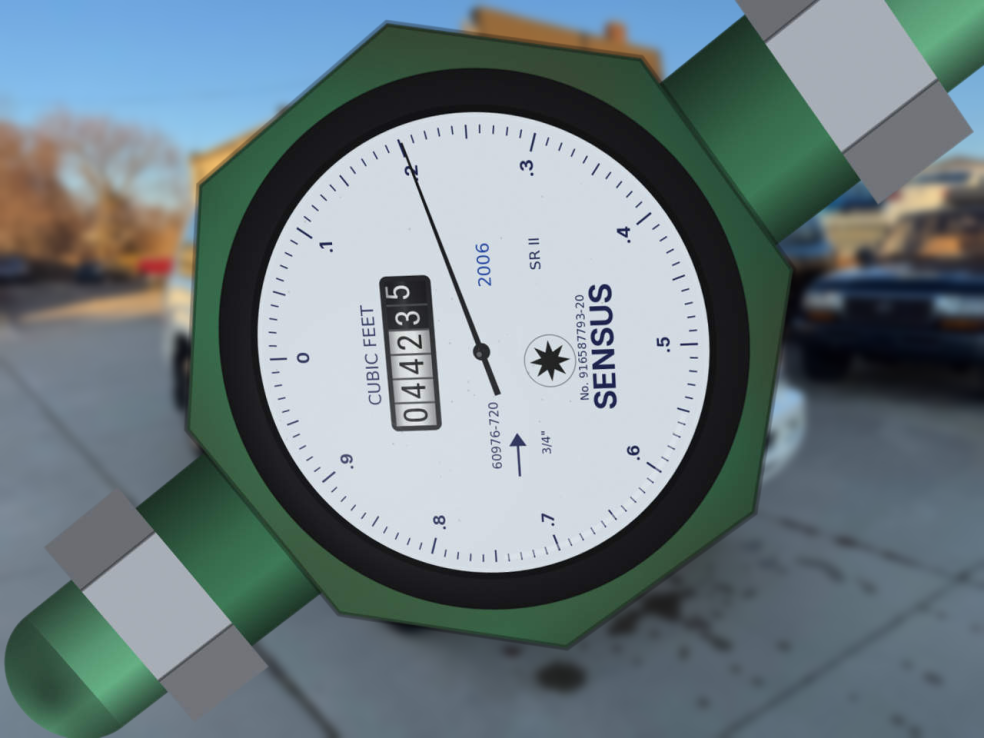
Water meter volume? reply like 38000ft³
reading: 44235.20ft³
